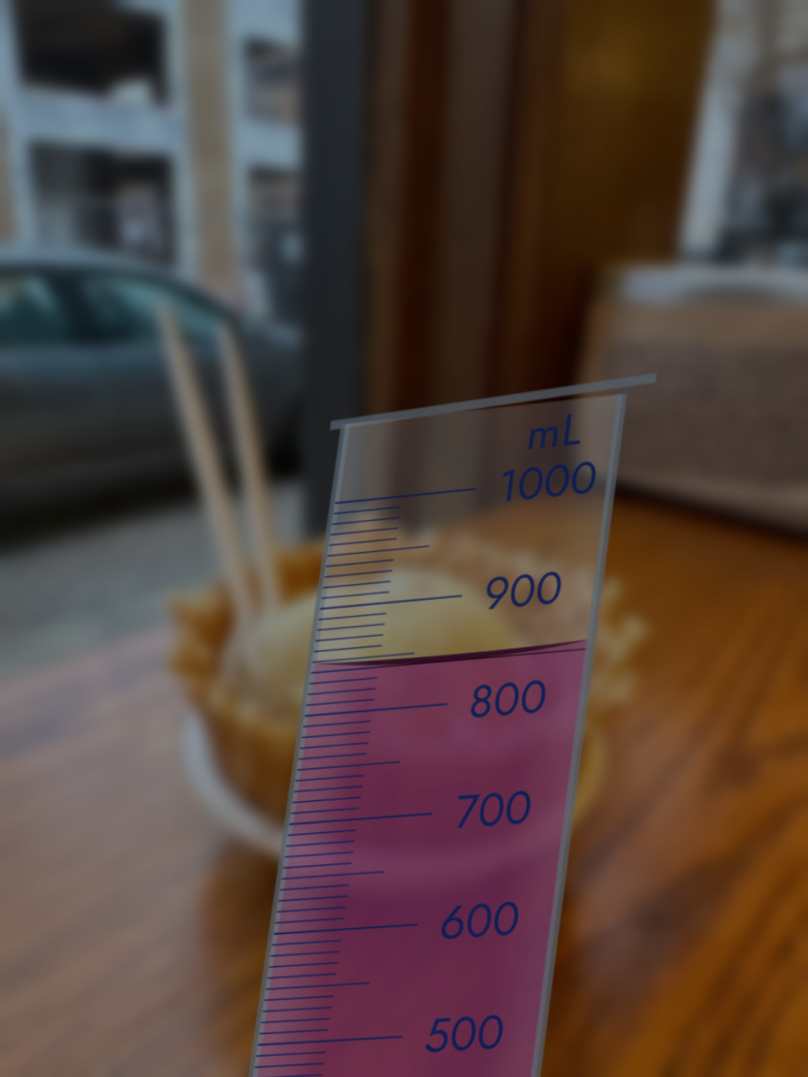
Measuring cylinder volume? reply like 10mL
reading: 840mL
